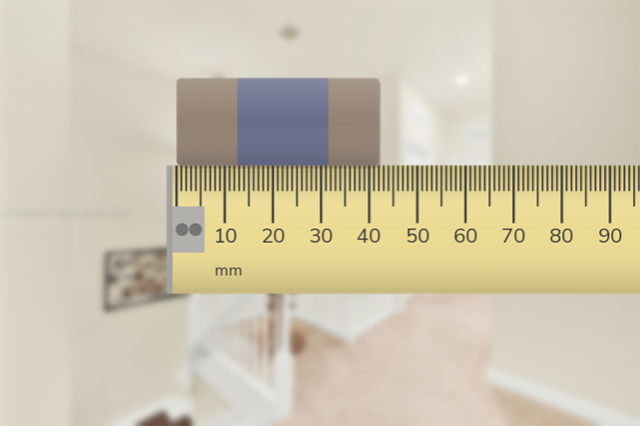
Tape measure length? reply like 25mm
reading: 42mm
